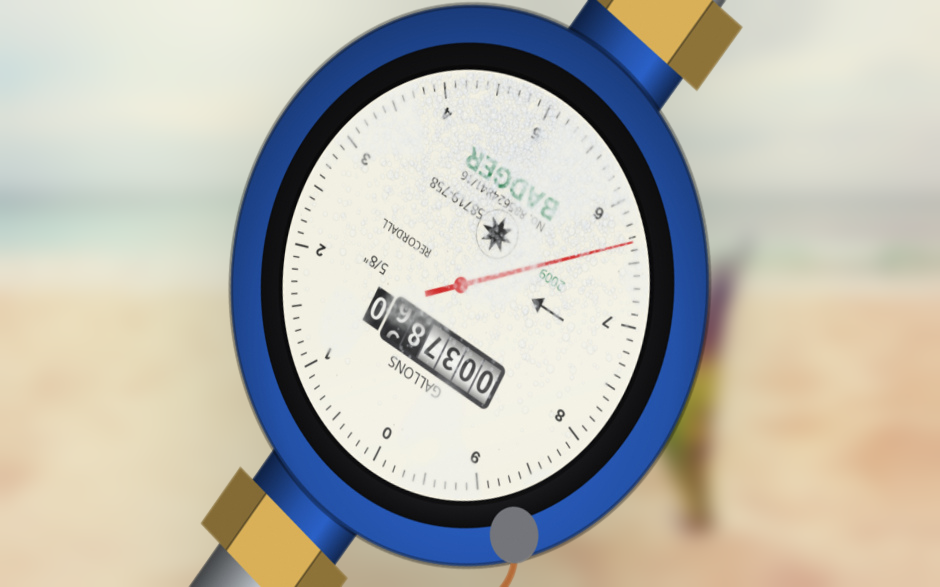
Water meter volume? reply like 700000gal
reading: 37856.3gal
